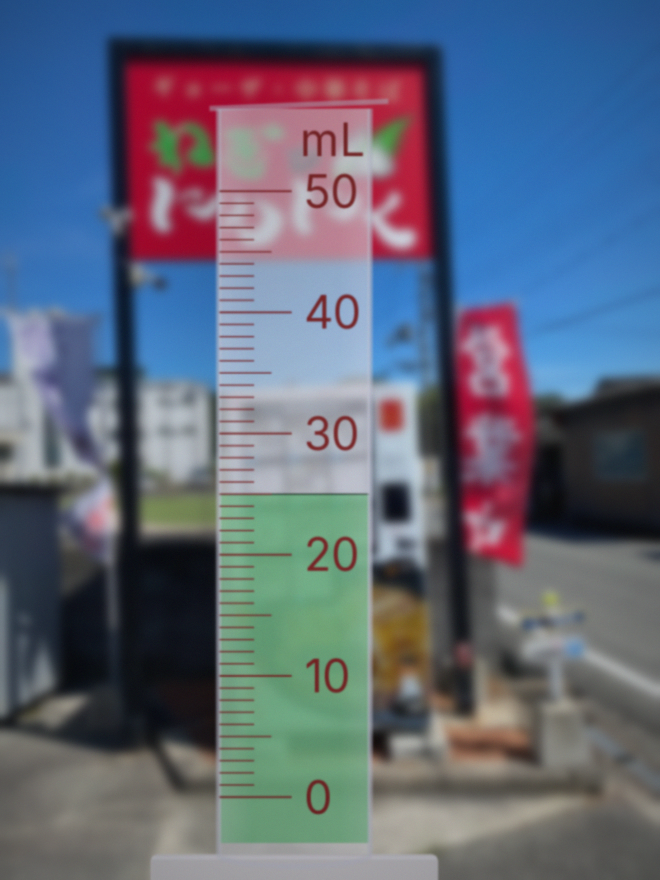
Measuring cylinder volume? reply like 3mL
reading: 25mL
